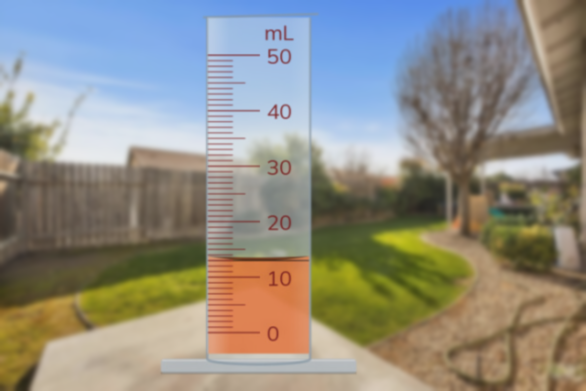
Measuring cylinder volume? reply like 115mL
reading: 13mL
